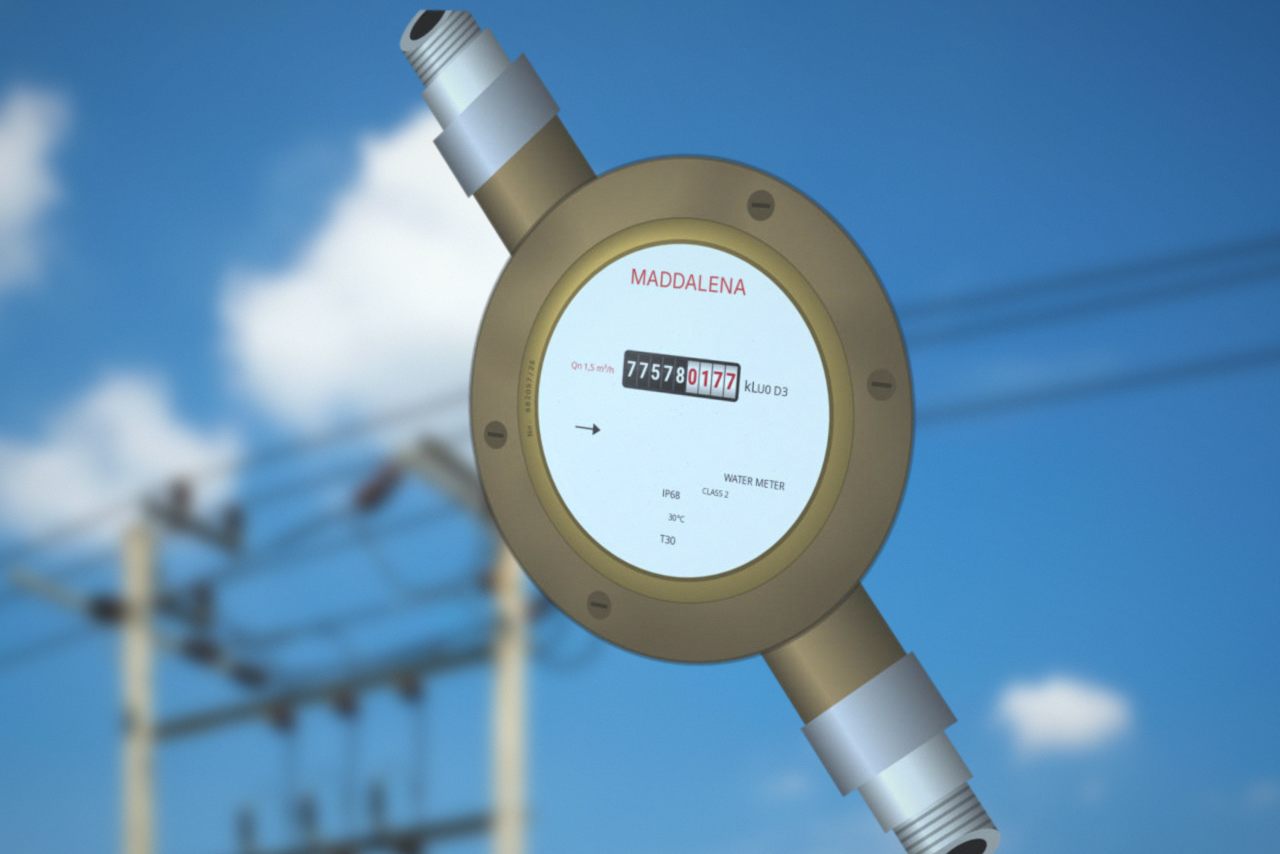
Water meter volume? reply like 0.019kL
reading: 77578.0177kL
